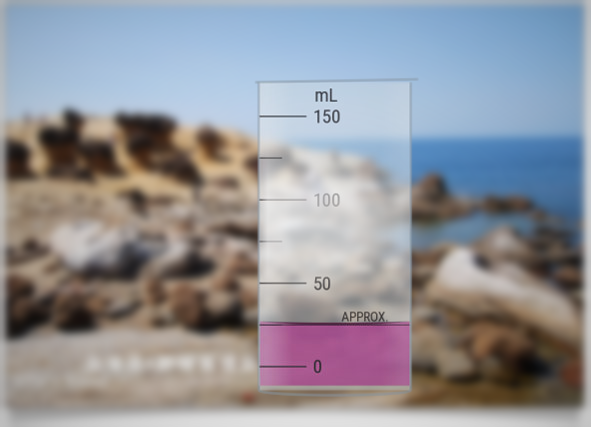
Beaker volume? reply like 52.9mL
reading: 25mL
